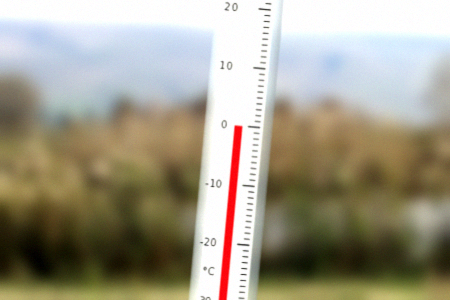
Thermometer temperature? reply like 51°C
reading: 0°C
